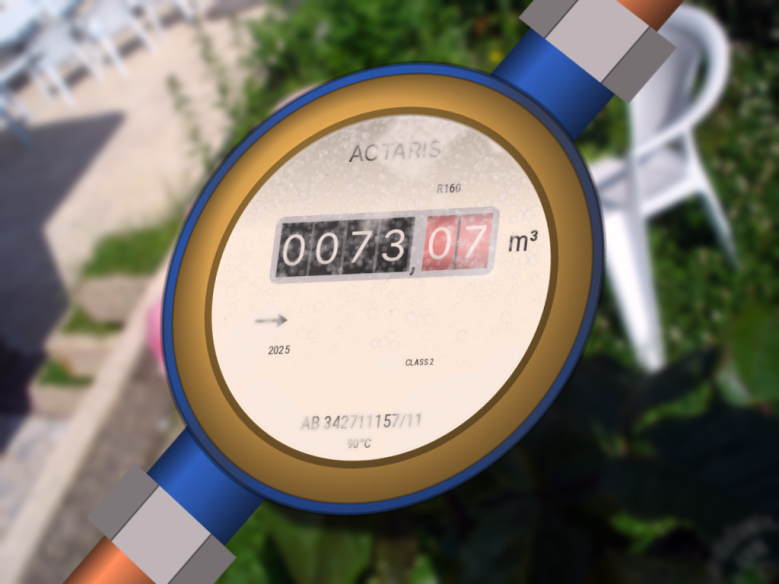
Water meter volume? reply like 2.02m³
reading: 73.07m³
